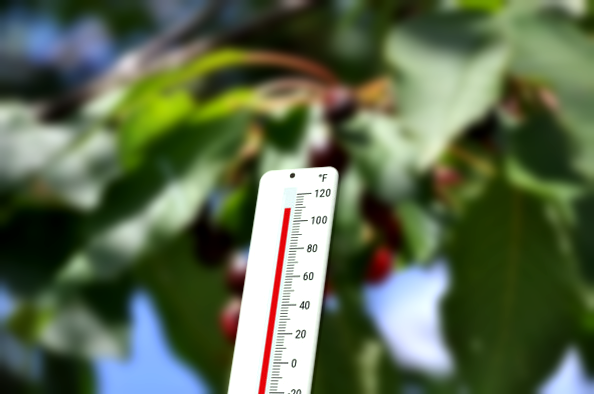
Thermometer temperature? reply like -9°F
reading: 110°F
